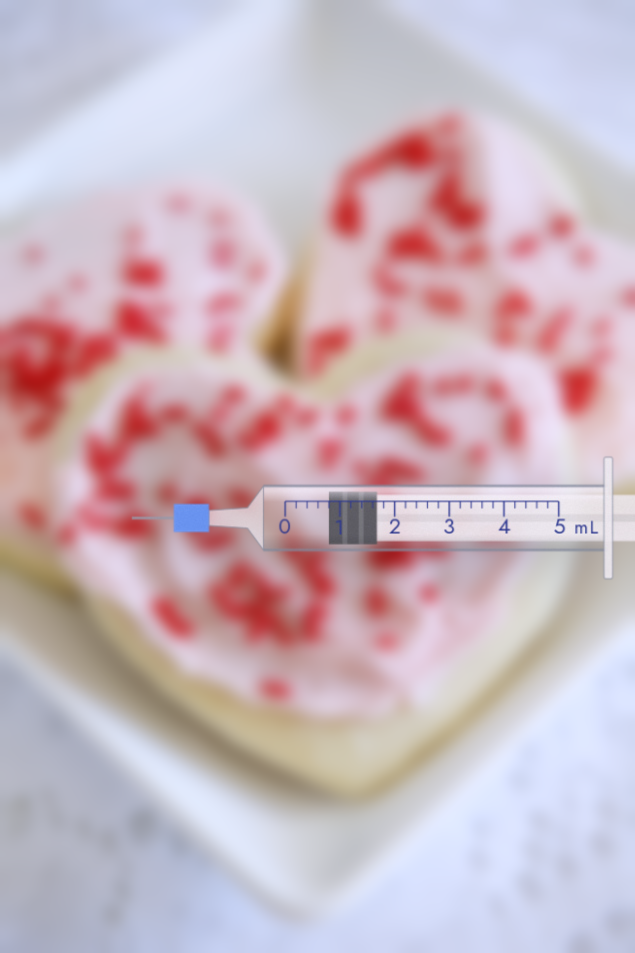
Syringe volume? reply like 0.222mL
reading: 0.8mL
